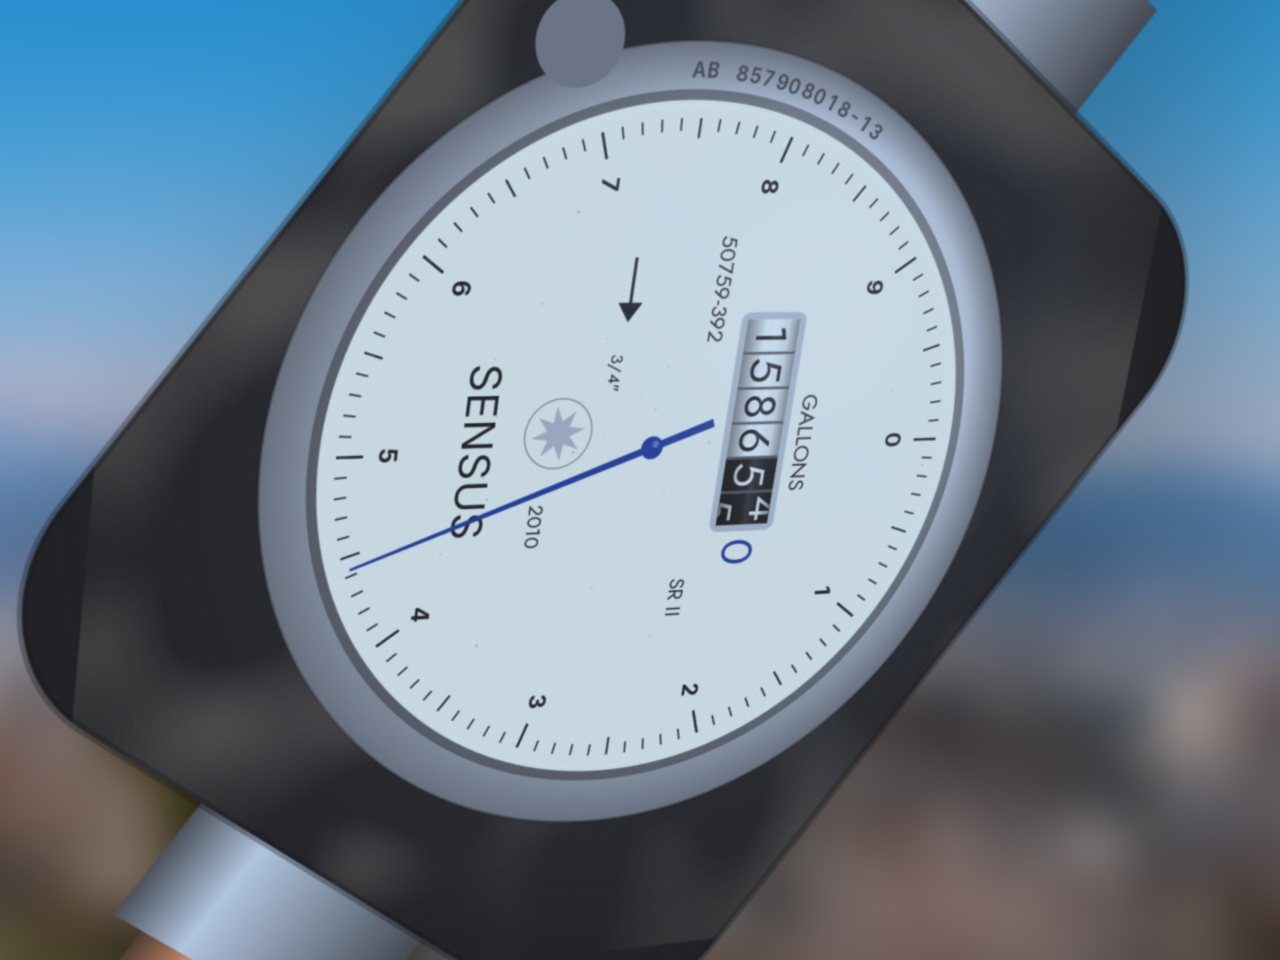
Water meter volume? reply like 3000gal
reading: 1586544.4gal
